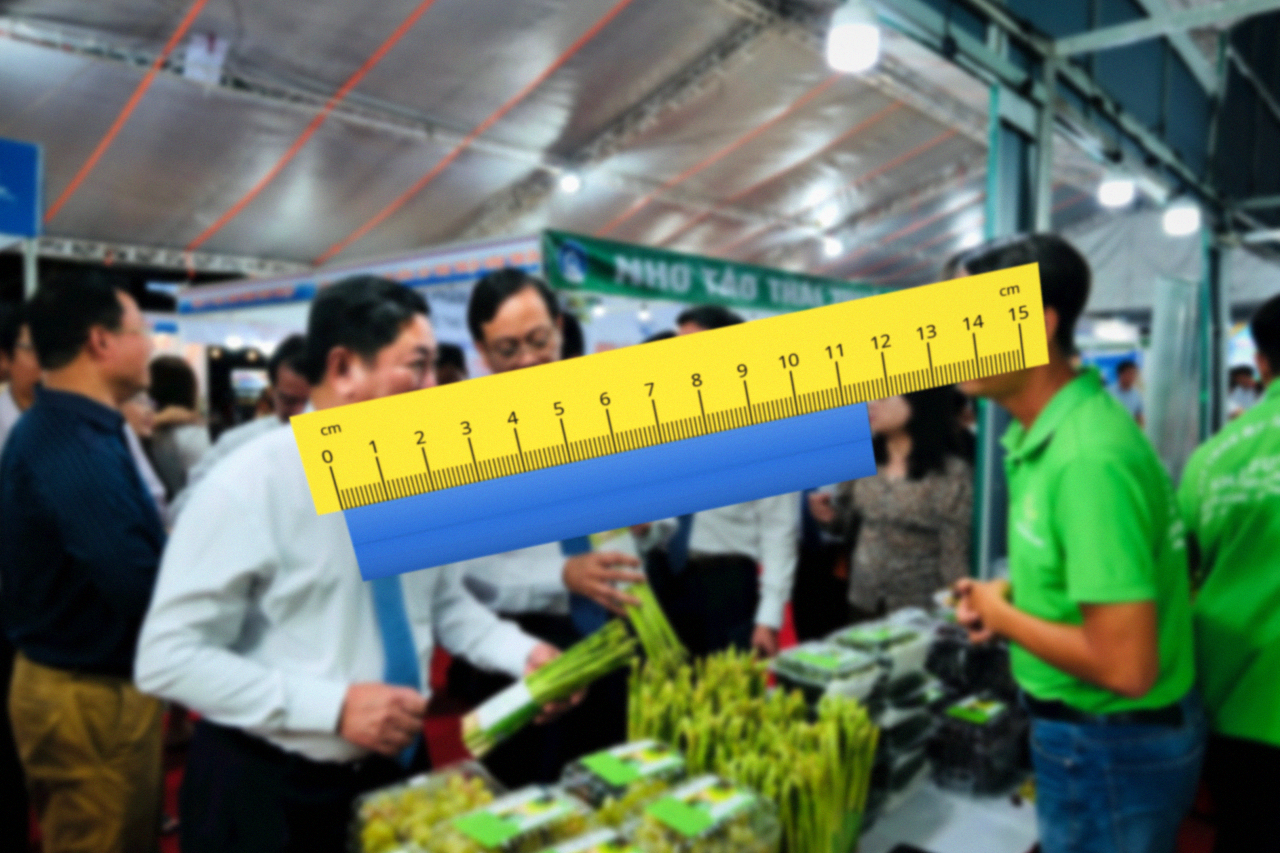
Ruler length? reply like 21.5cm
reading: 11.5cm
